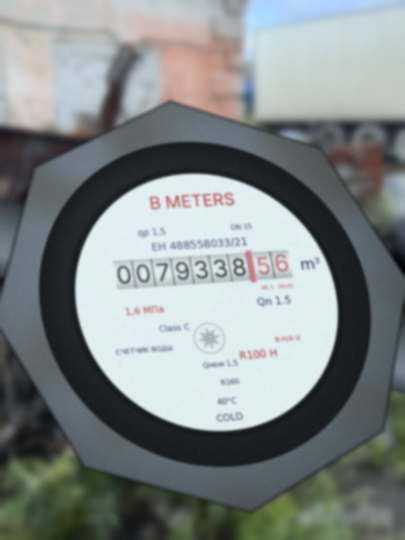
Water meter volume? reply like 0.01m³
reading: 79338.56m³
